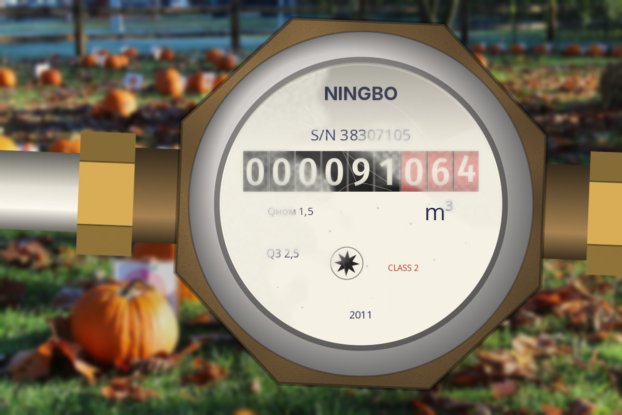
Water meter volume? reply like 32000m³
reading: 91.064m³
